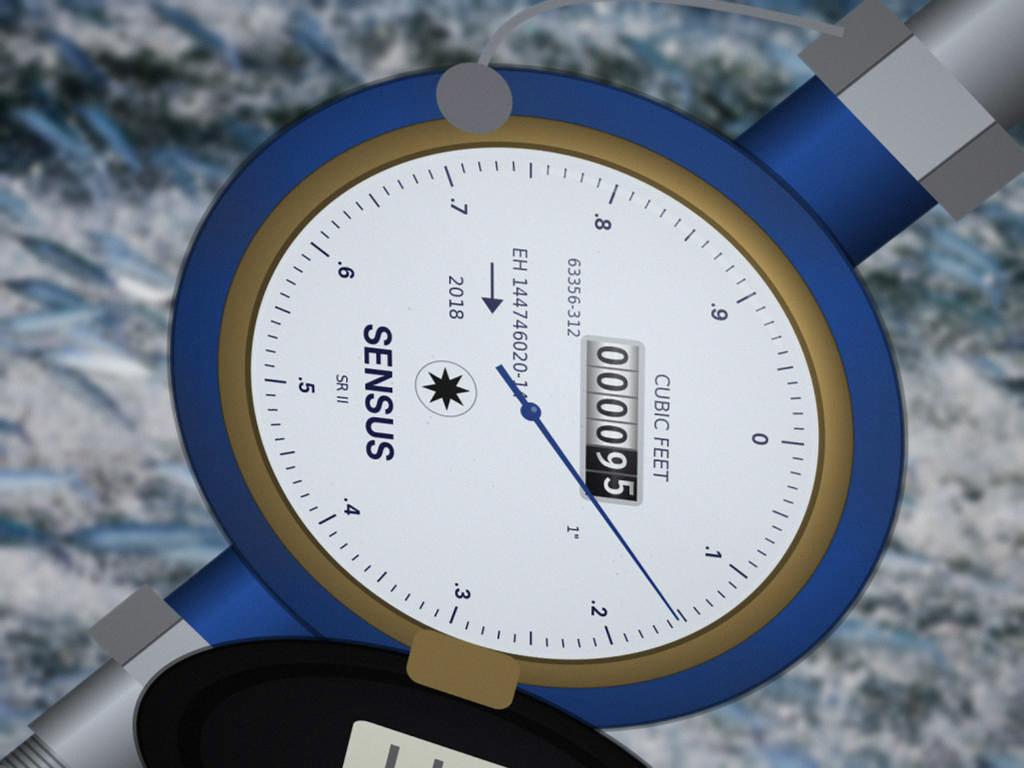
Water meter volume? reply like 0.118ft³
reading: 95.15ft³
